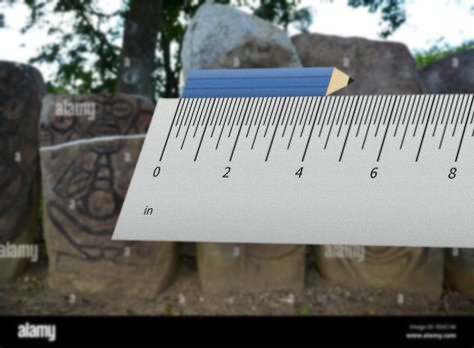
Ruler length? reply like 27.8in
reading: 4.75in
